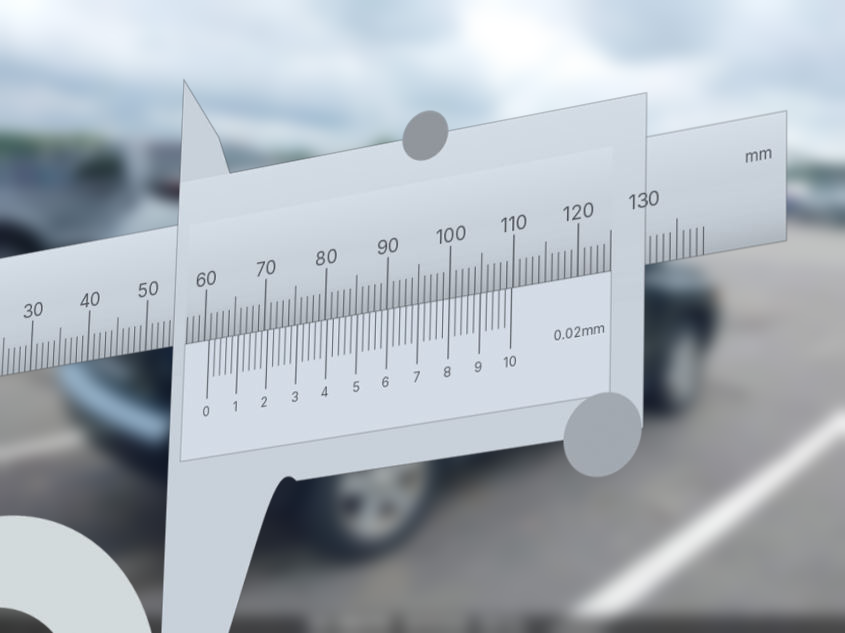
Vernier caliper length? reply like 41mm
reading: 60.8mm
